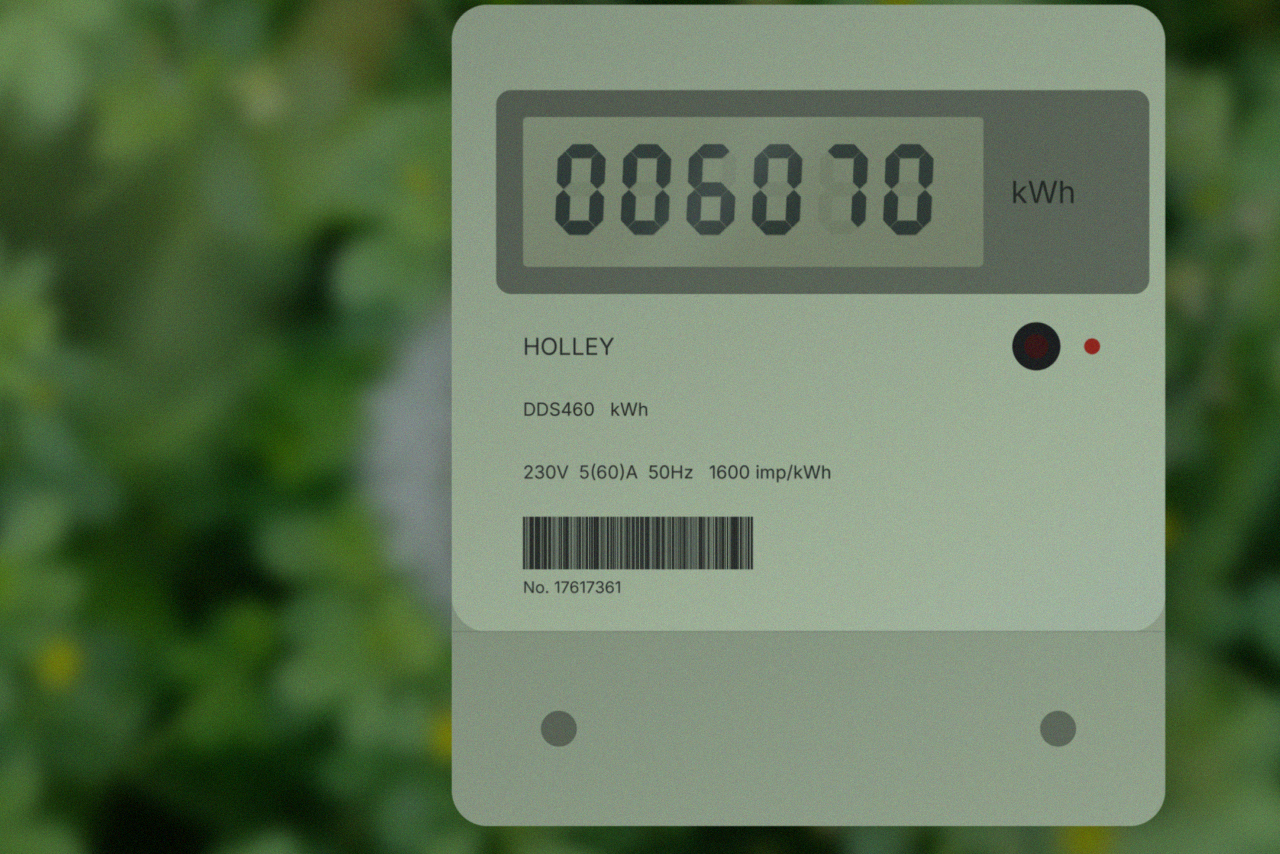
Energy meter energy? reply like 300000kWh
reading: 6070kWh
